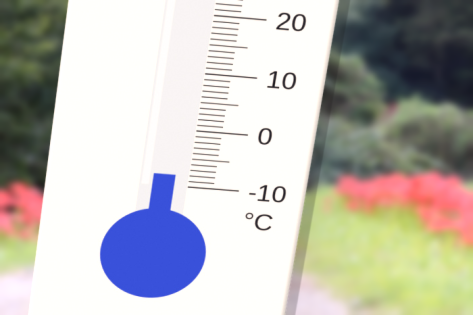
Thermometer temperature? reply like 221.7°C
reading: -8°C
